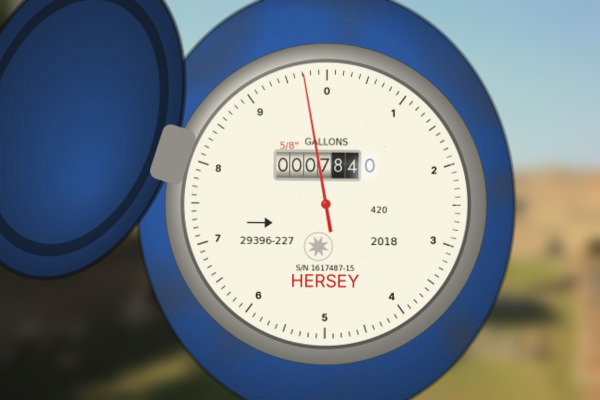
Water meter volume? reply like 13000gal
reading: 7839.7gal
